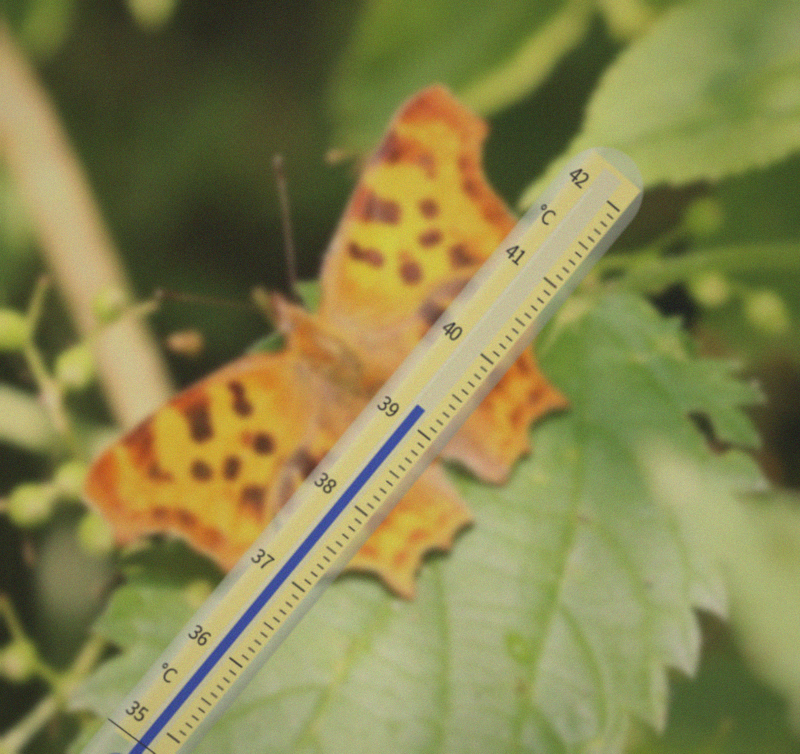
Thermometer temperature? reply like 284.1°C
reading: 39.2°C
